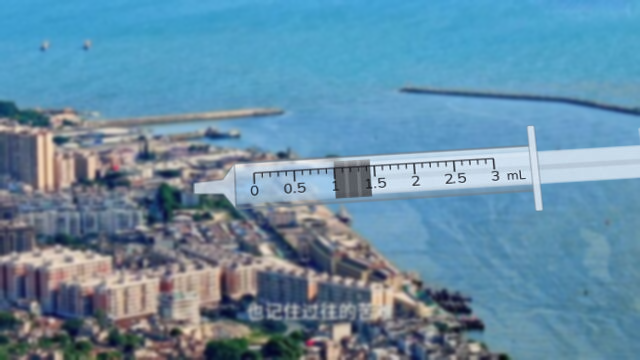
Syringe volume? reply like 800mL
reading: 1mL
